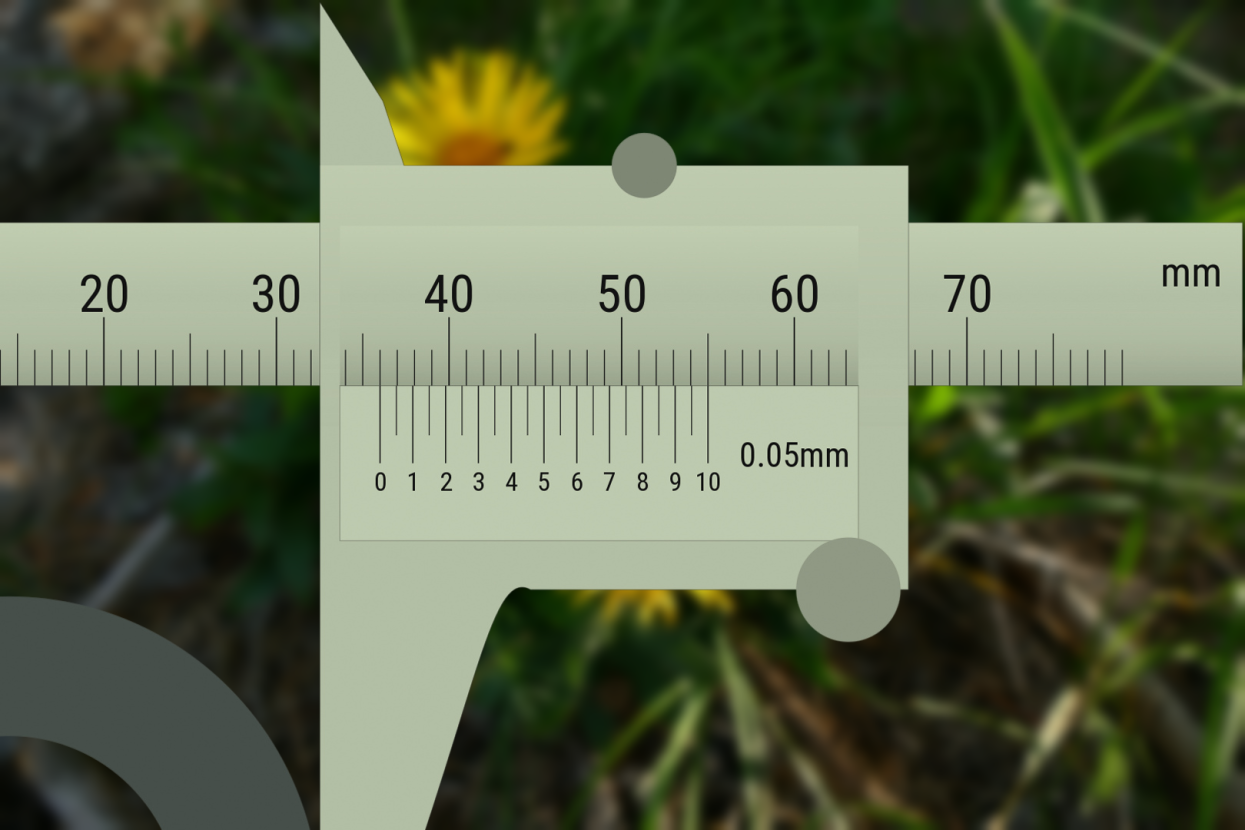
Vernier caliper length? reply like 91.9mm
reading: 36.0mm
